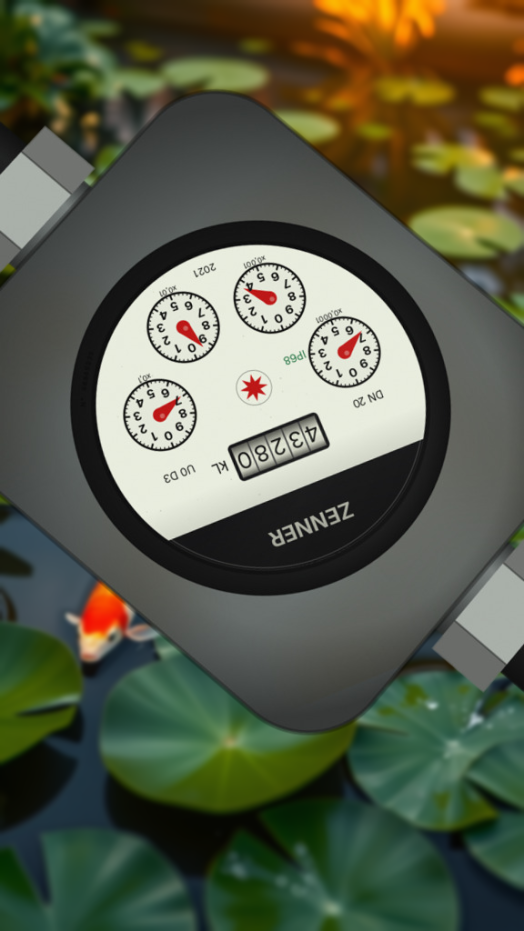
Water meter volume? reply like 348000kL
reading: 43280.6936kL
